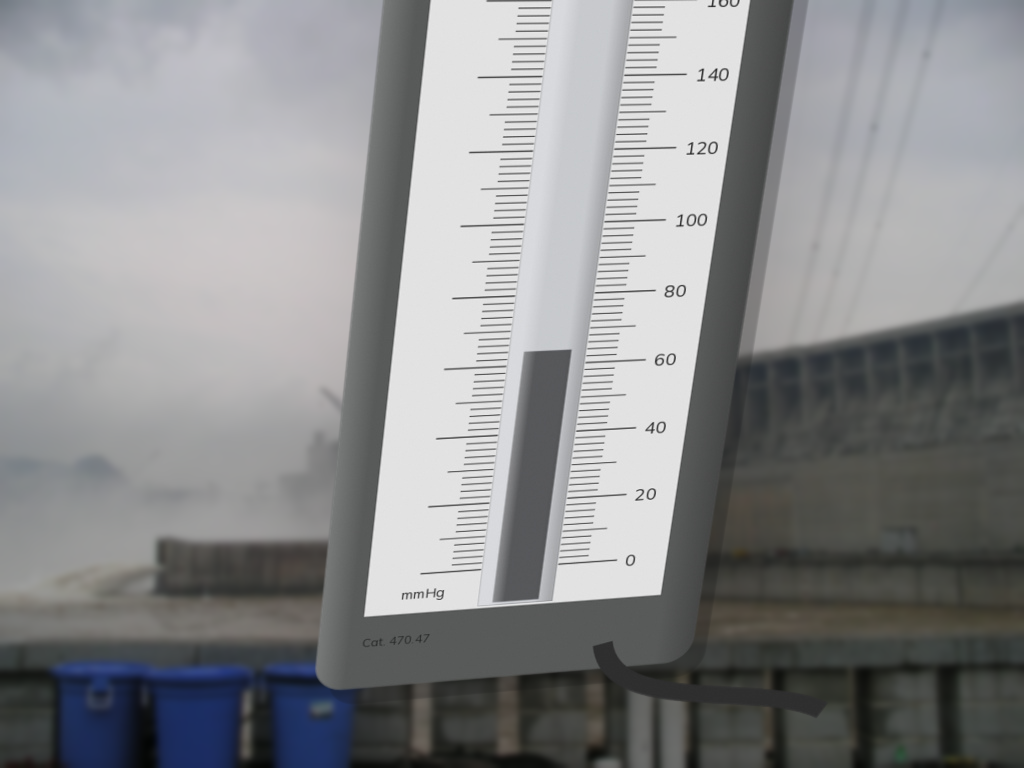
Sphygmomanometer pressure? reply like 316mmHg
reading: 64mmHg
